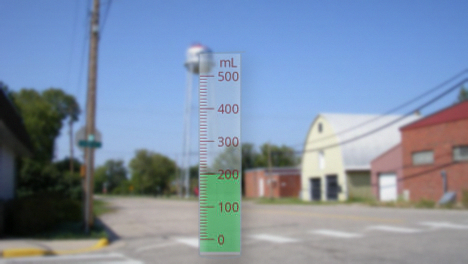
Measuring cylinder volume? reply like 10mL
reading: 200mL
